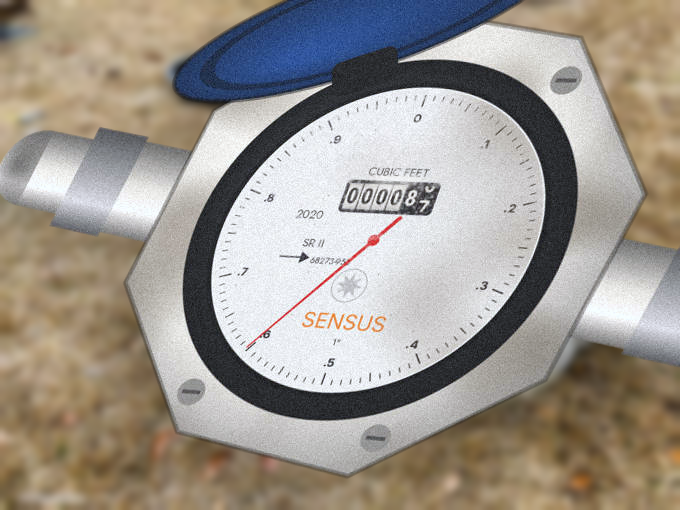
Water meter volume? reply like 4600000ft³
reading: 86.60ft³
